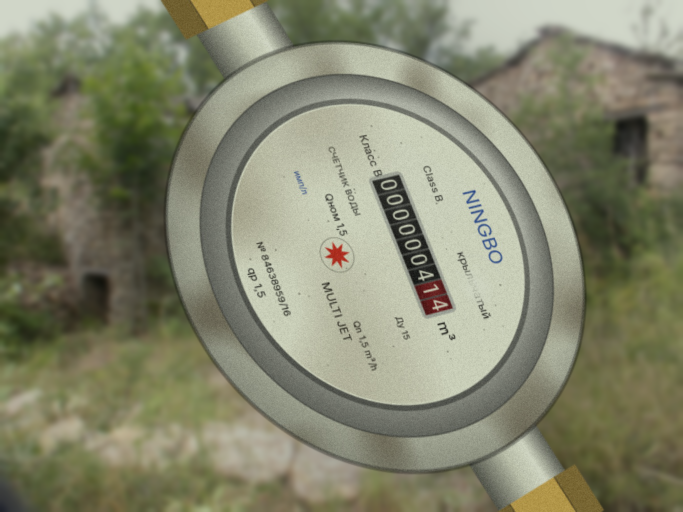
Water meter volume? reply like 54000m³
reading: 4.14m³
